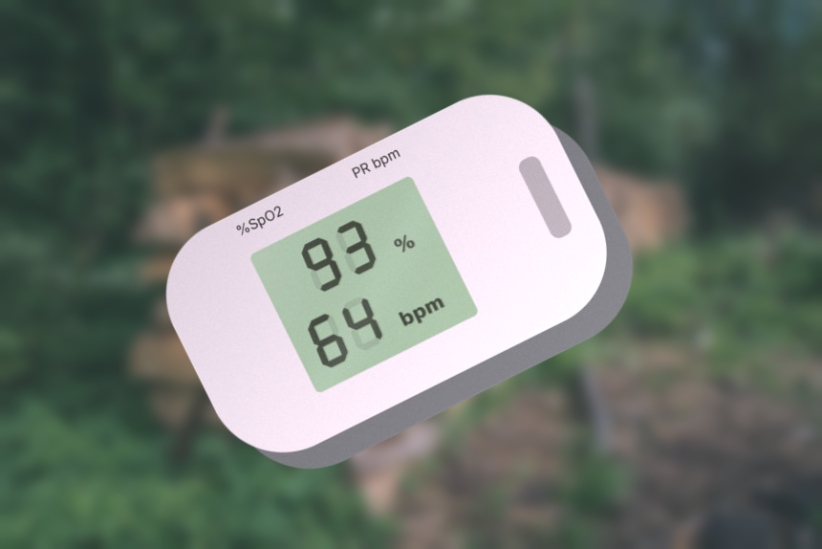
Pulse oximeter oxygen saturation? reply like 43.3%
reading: 93%
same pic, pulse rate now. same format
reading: 64bpm
